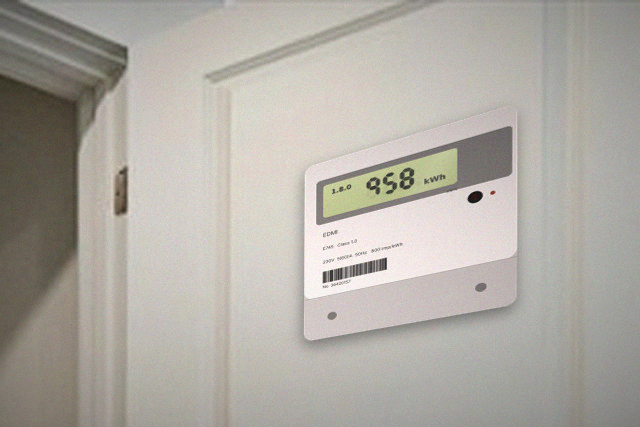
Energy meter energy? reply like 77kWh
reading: 958kWh
